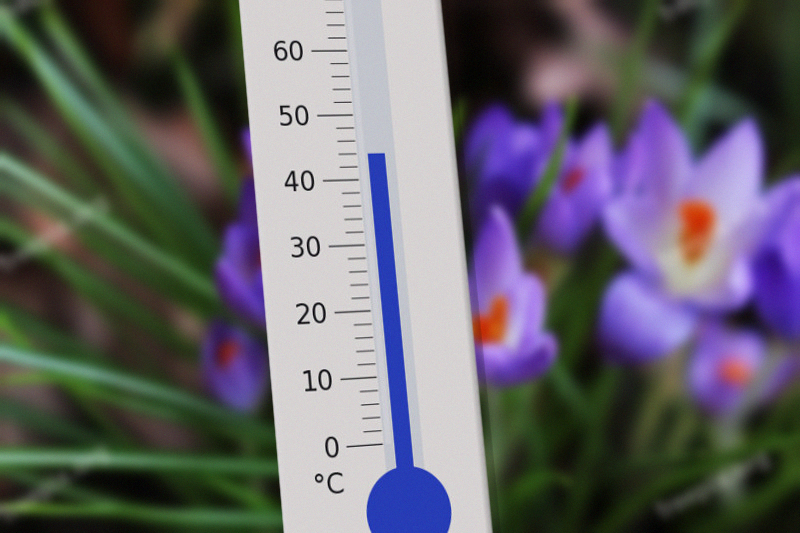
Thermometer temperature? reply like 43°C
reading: 44°C
